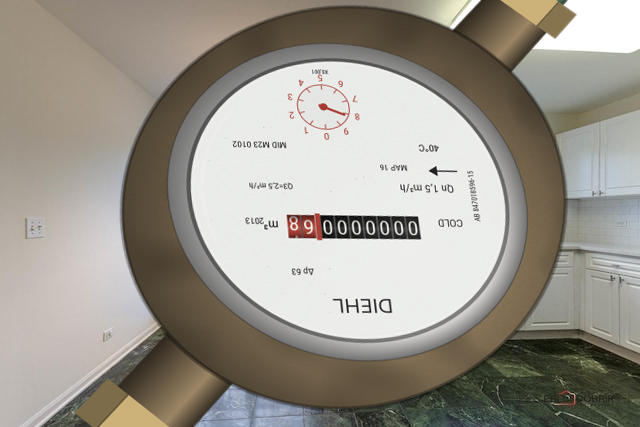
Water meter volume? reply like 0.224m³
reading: 0.678m³
